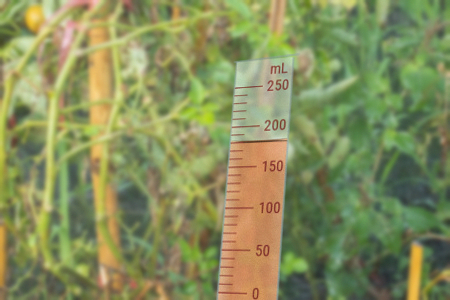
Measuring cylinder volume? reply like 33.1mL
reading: 180mL
